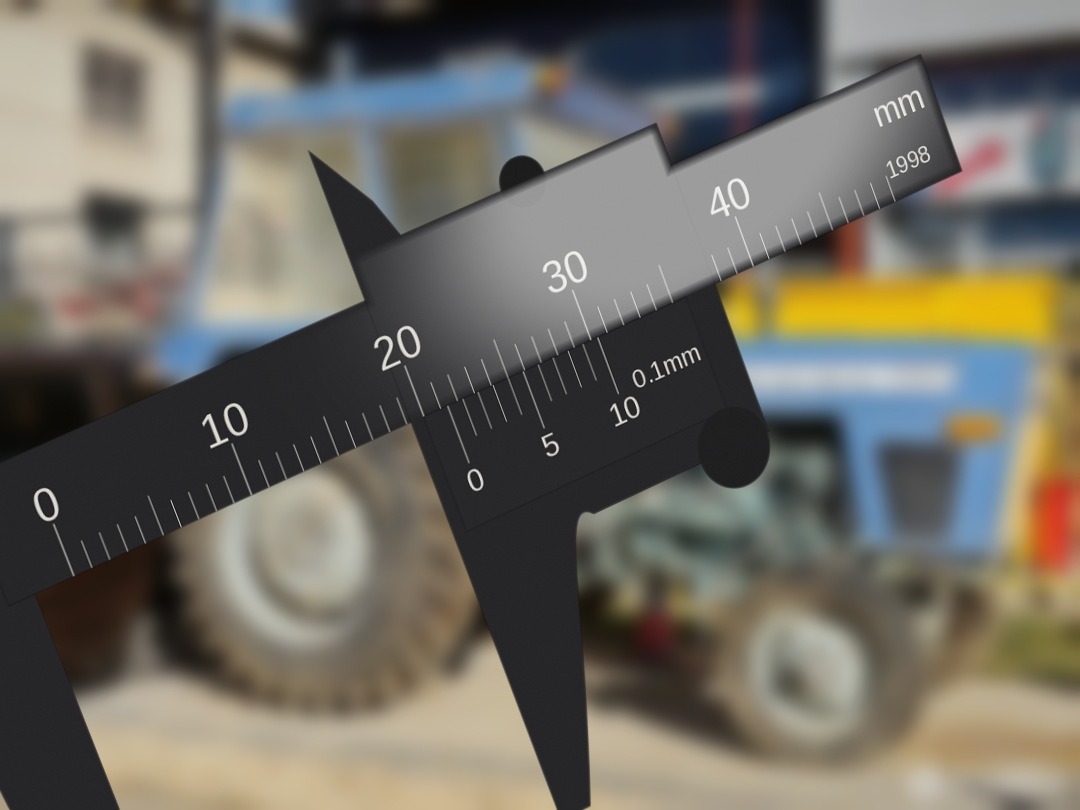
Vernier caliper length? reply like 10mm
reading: 21.4mm
